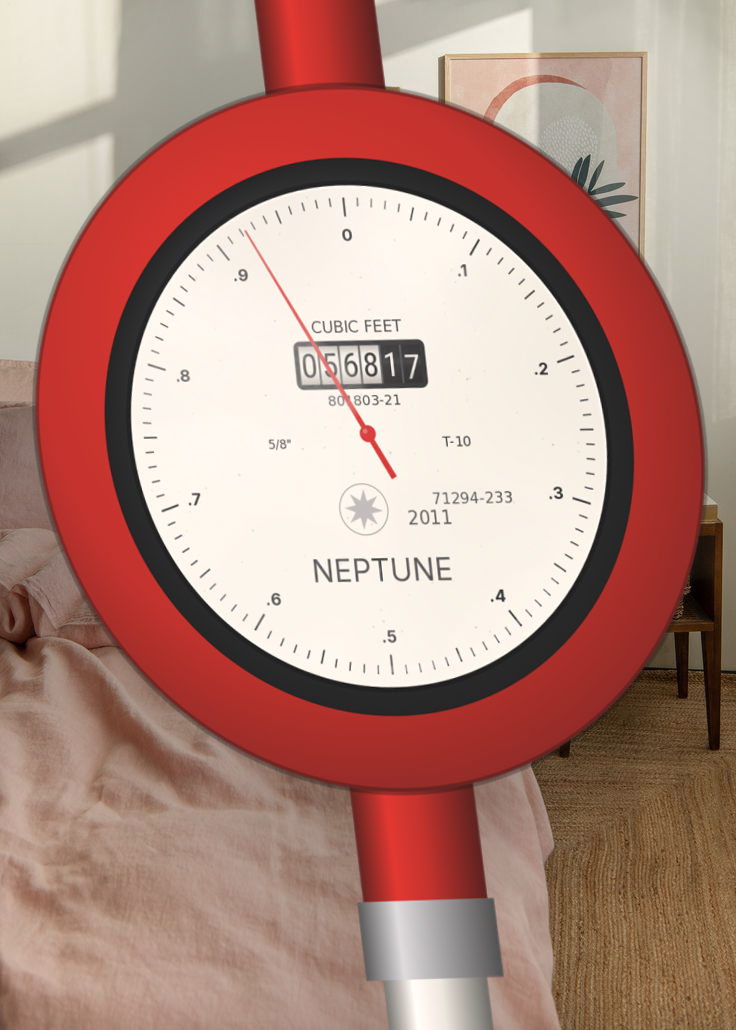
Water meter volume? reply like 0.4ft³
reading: 56816.92ft³
